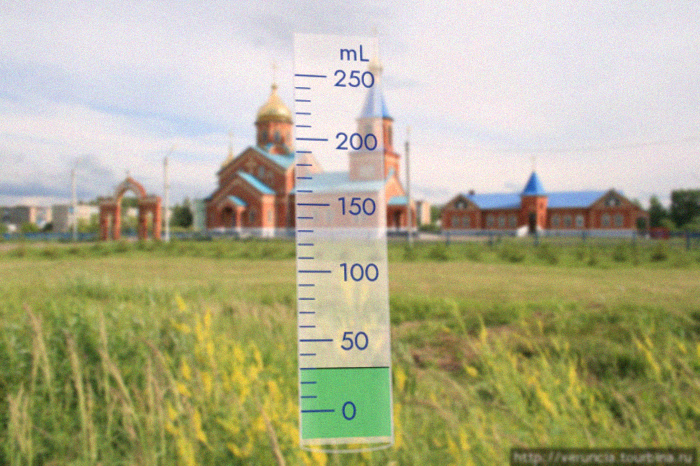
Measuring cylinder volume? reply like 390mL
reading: 30mL
